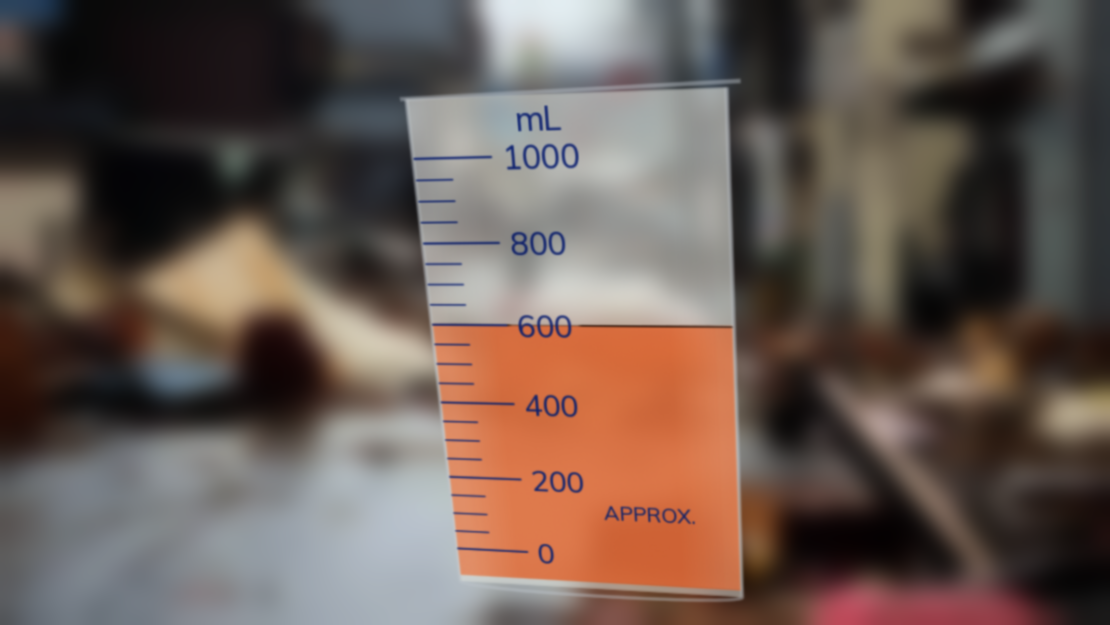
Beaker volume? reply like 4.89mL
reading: 600mL
